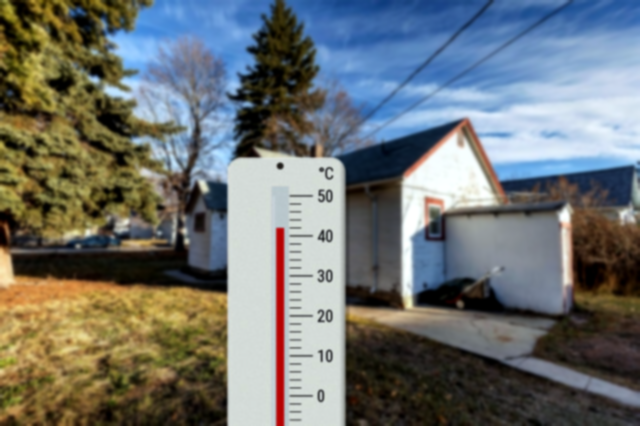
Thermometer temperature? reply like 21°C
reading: 42°C
